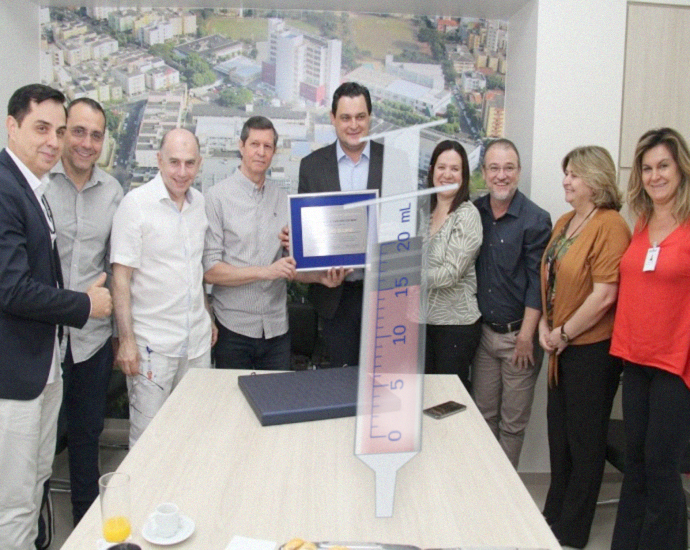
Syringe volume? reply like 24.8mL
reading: 15mL
